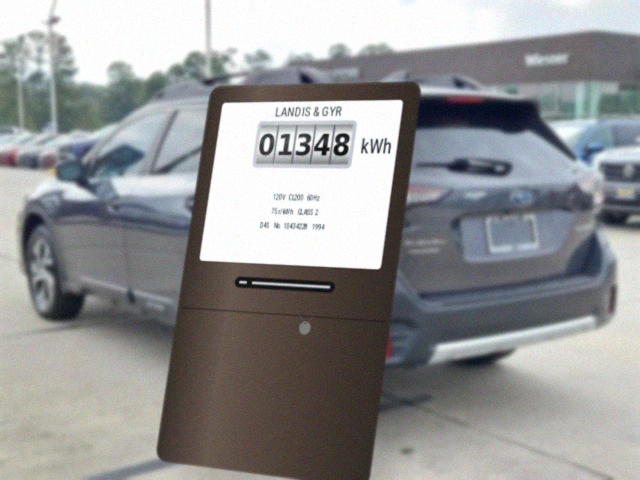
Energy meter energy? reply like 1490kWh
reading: 1348kWh
